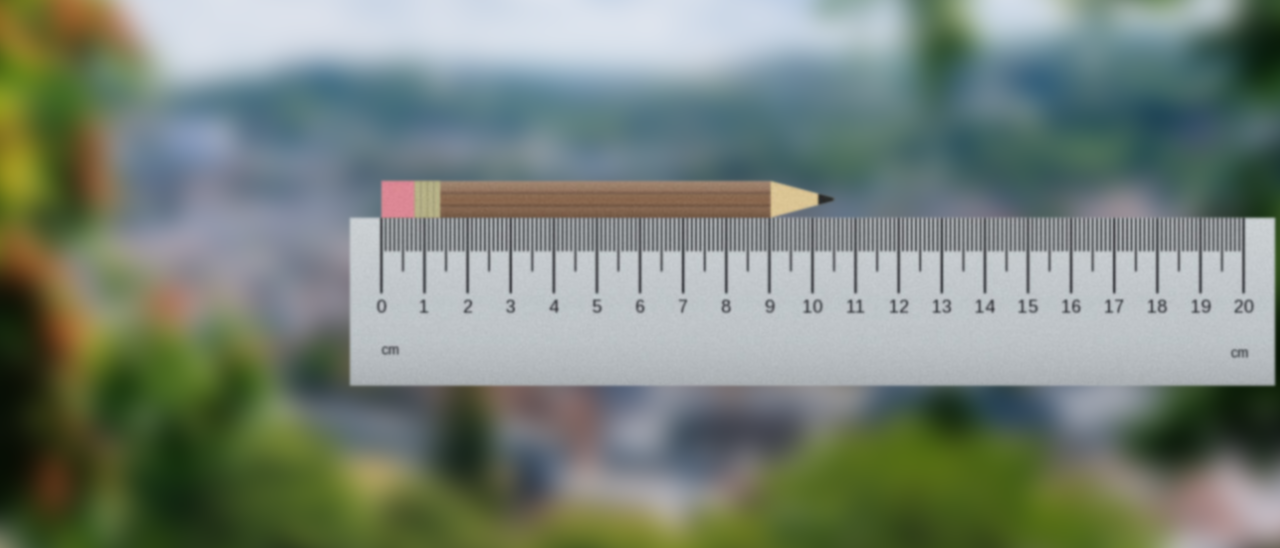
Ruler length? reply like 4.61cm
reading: 10.5cm
